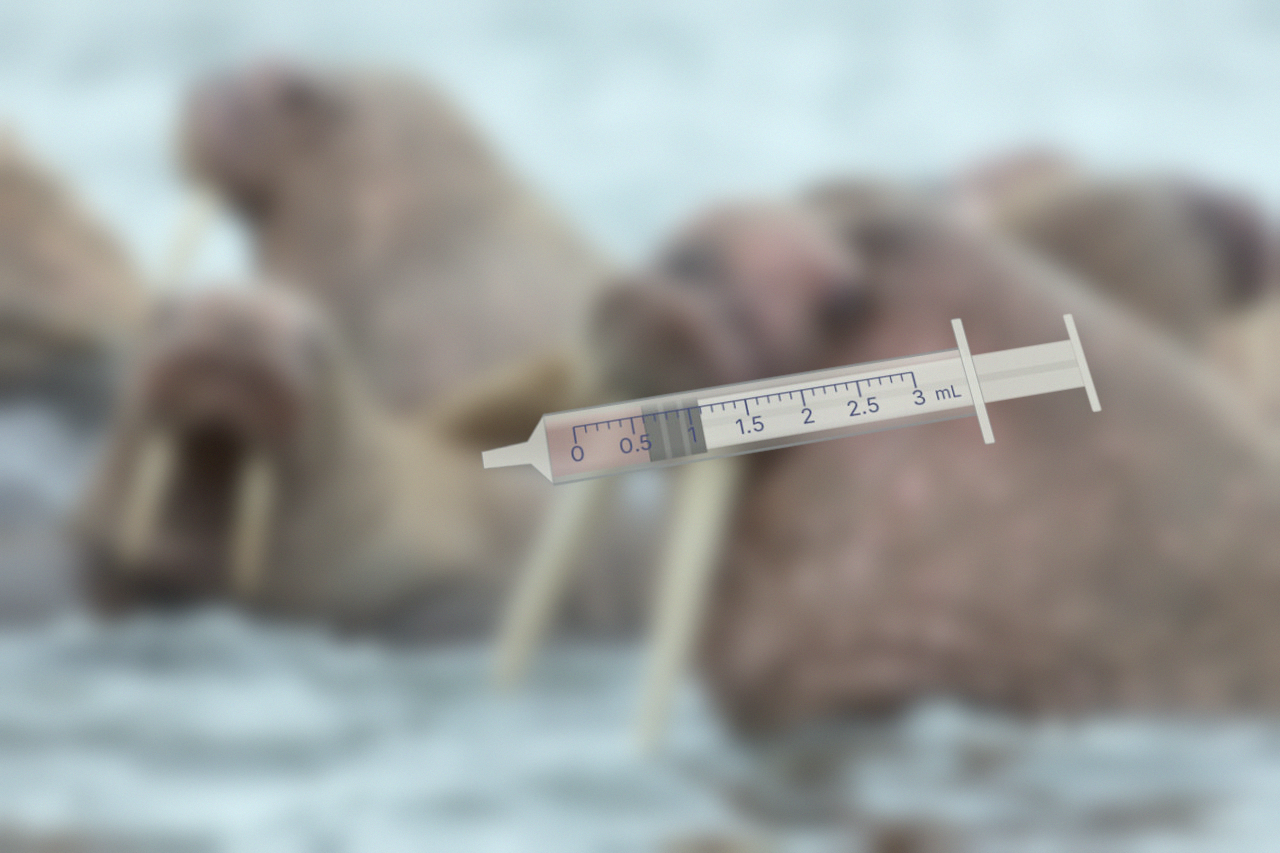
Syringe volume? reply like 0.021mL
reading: 0.6mL
